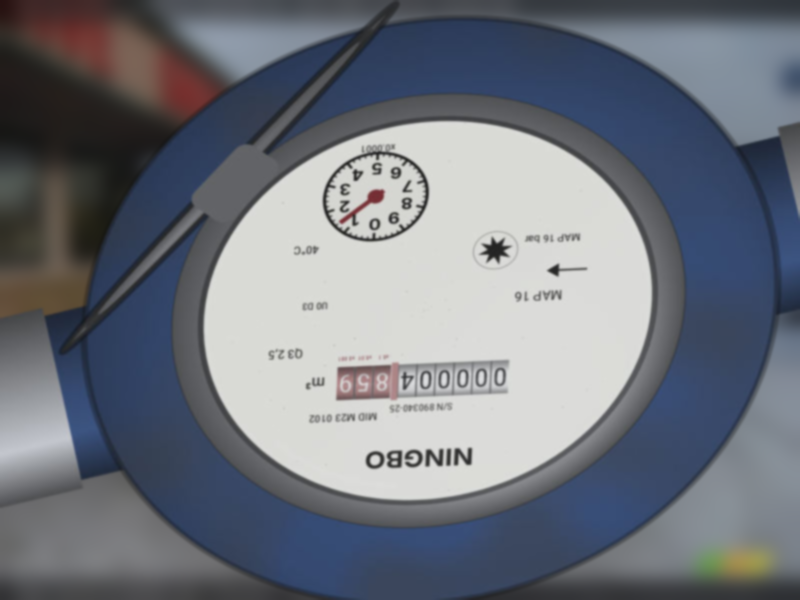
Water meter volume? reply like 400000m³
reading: 4.8591m³
